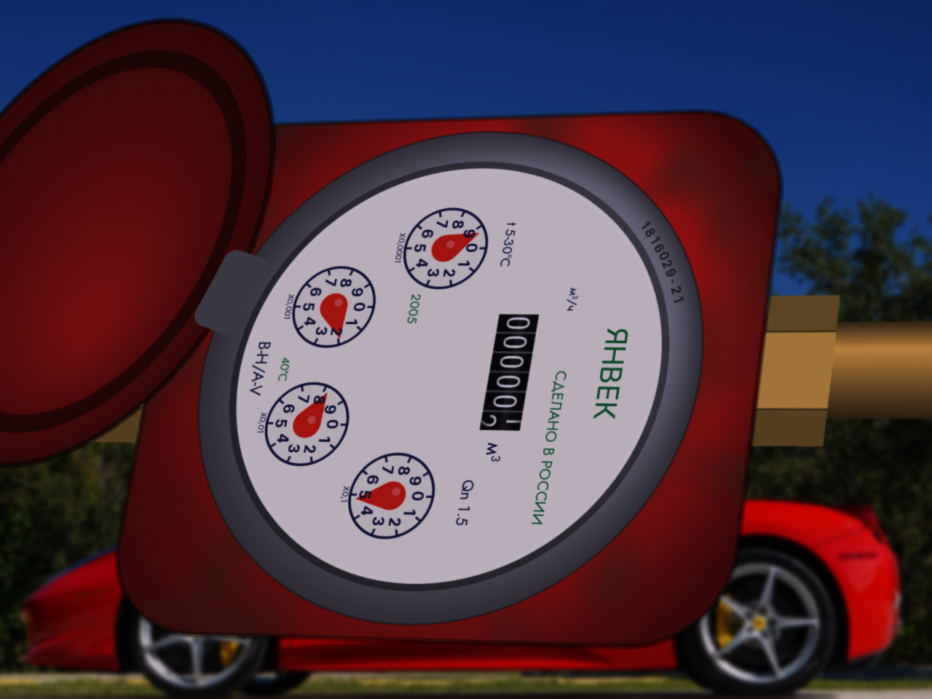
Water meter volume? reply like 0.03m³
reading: 1.4819m³
